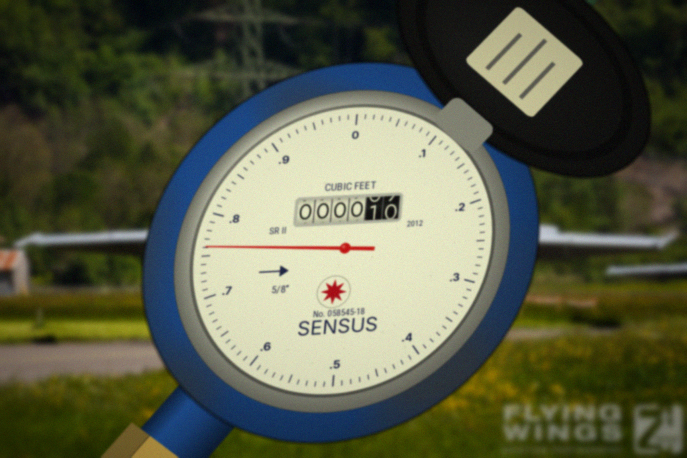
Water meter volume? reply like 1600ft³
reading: 9.76ft³
